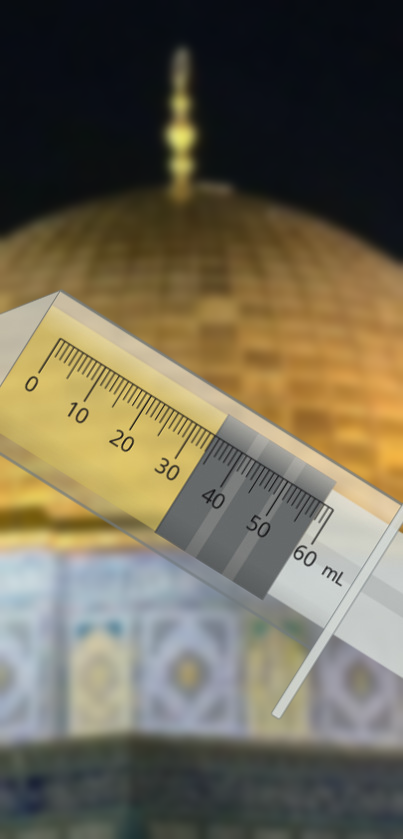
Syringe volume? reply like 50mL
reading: 34mL
